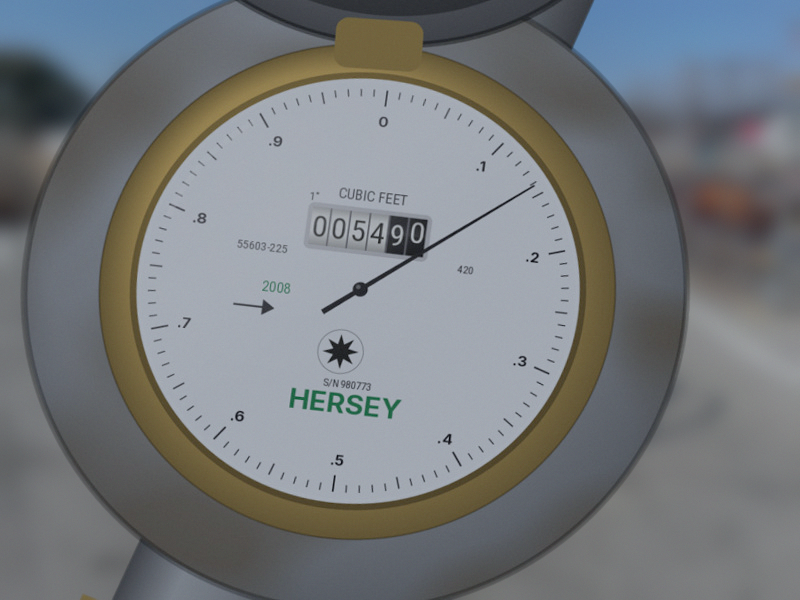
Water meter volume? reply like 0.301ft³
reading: 5490.14ft³
